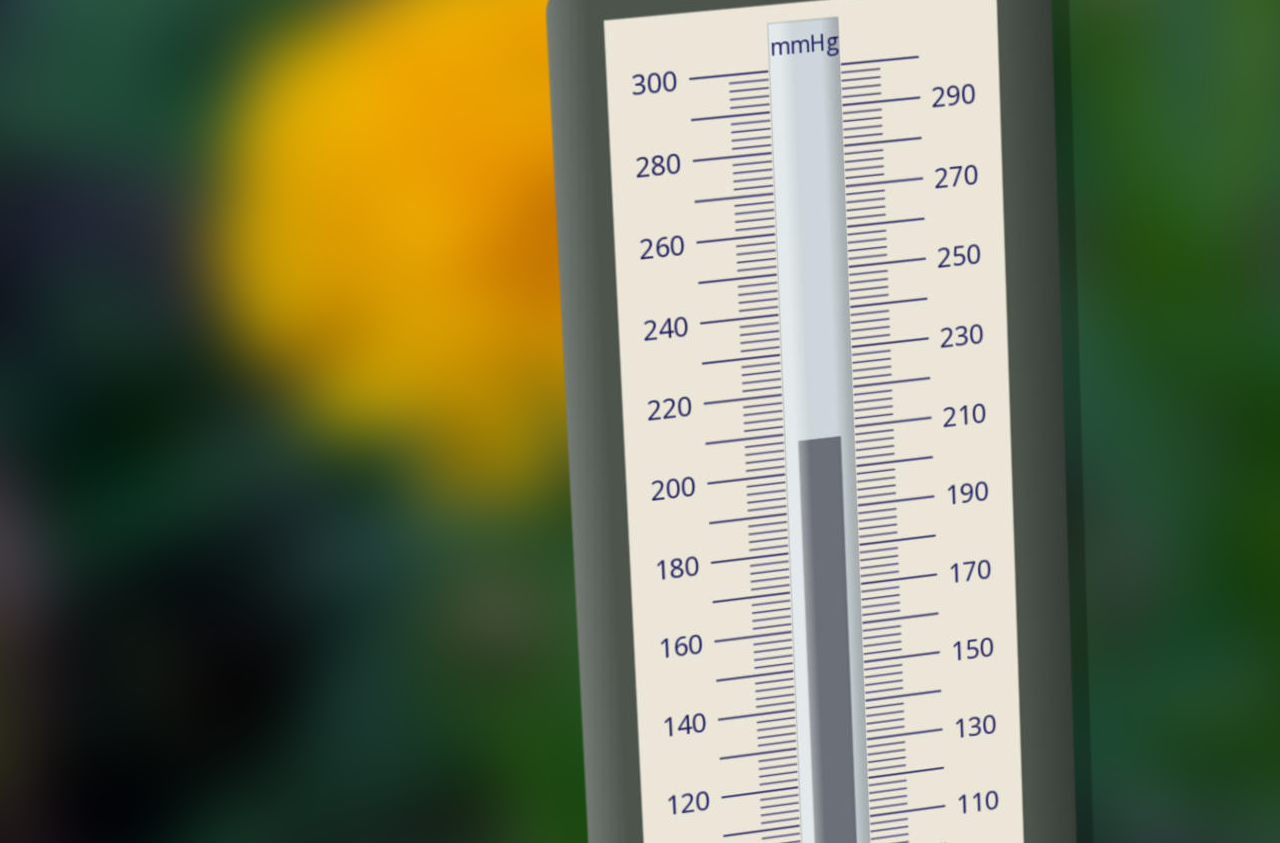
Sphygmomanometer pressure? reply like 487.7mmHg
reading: 208mmHg
